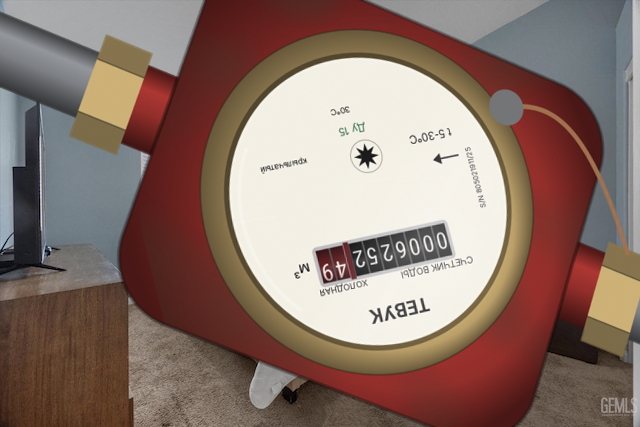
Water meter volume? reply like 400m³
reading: 6252.49m³
